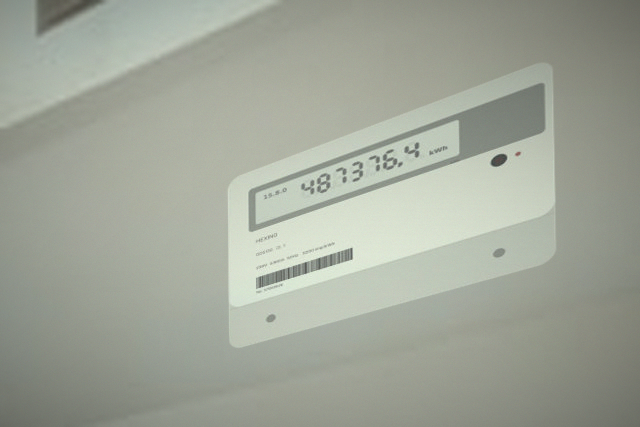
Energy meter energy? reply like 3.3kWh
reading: 487376.4kWh
